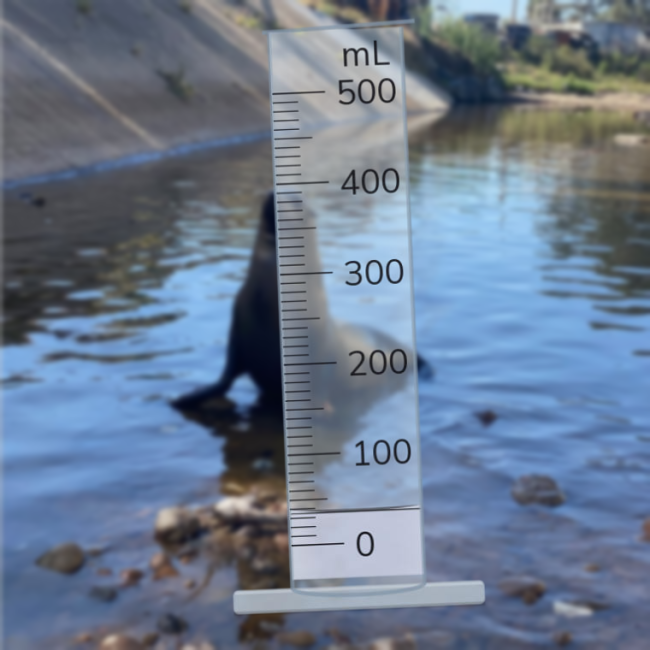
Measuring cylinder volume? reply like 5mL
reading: 35mL
